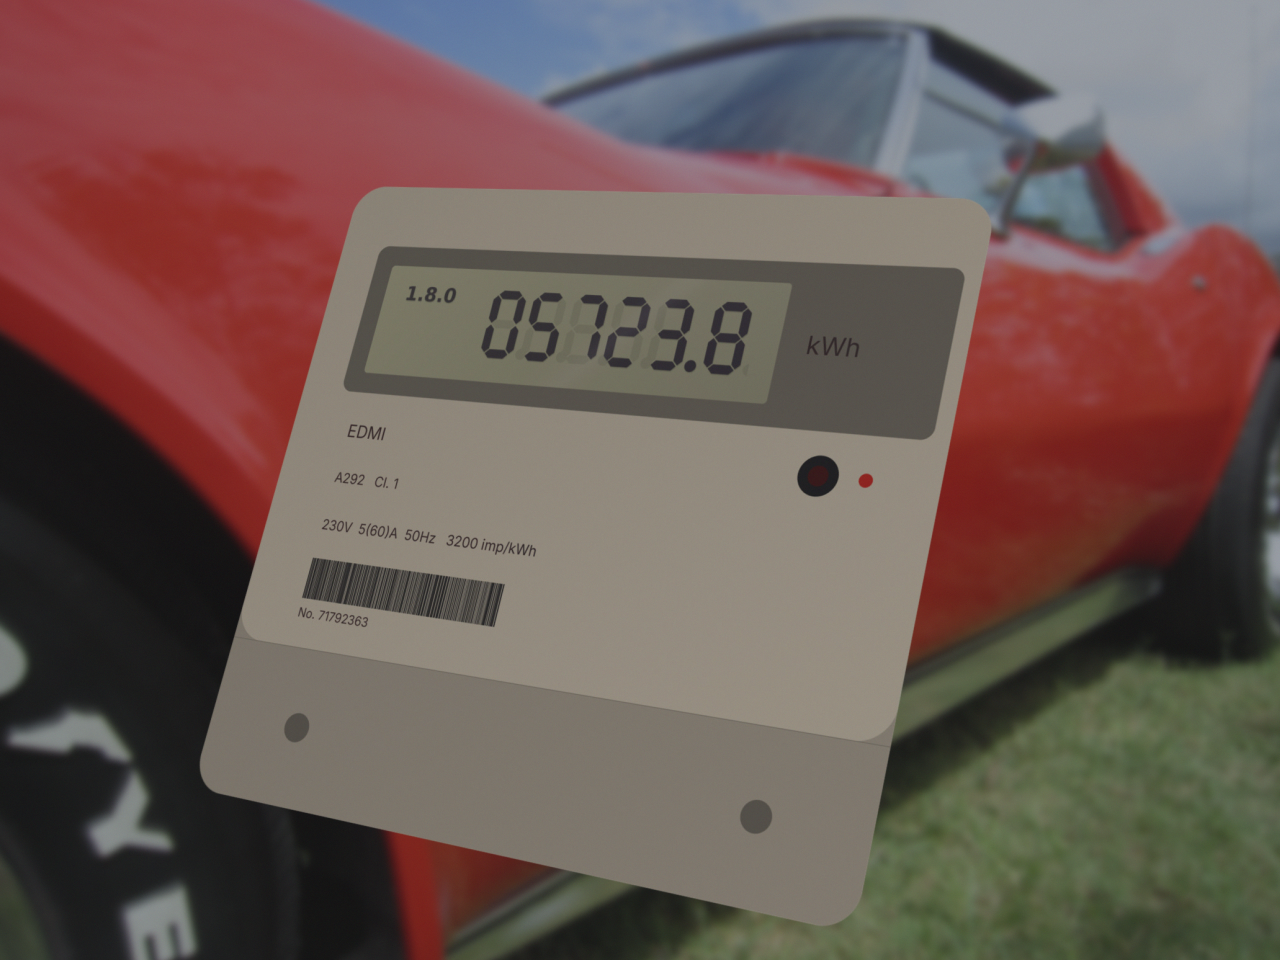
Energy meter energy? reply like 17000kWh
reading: 5723.8kWh
